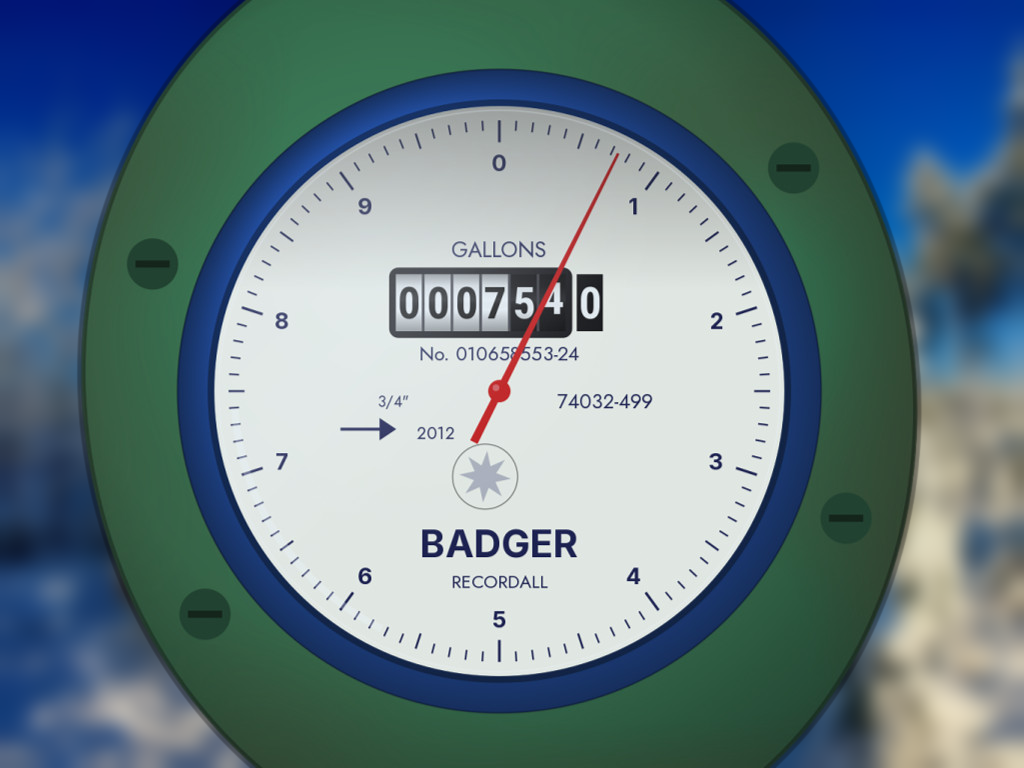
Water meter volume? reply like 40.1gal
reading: 7540.7gal
